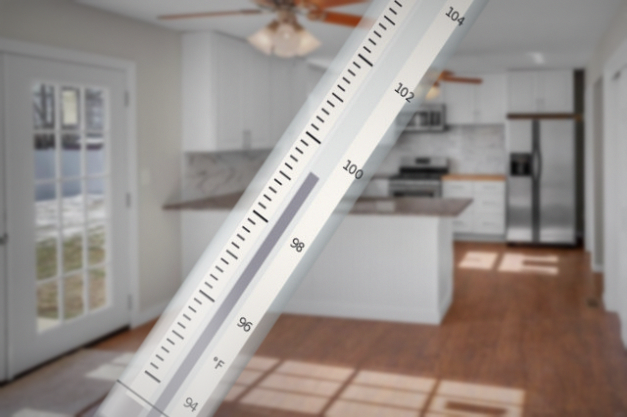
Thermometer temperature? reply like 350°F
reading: 99.4°F
